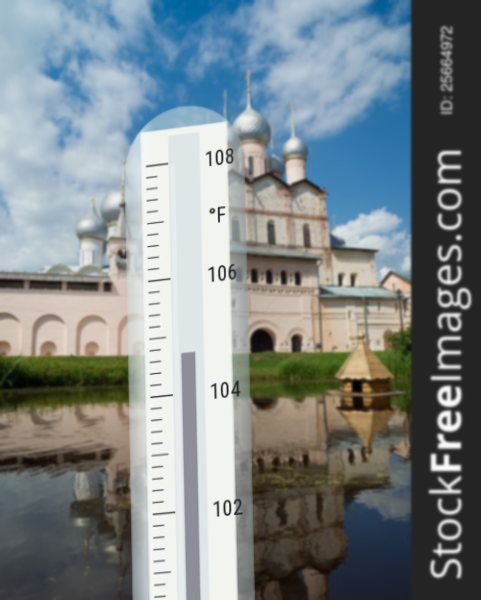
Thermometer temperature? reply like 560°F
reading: 104.7°F
